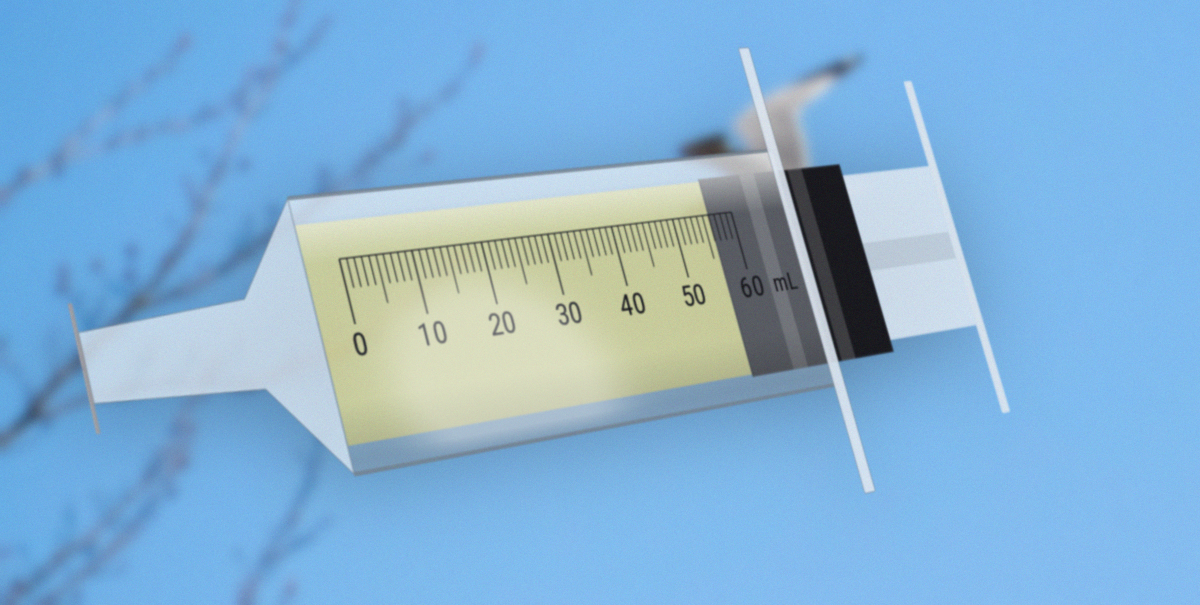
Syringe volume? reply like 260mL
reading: 56mL
